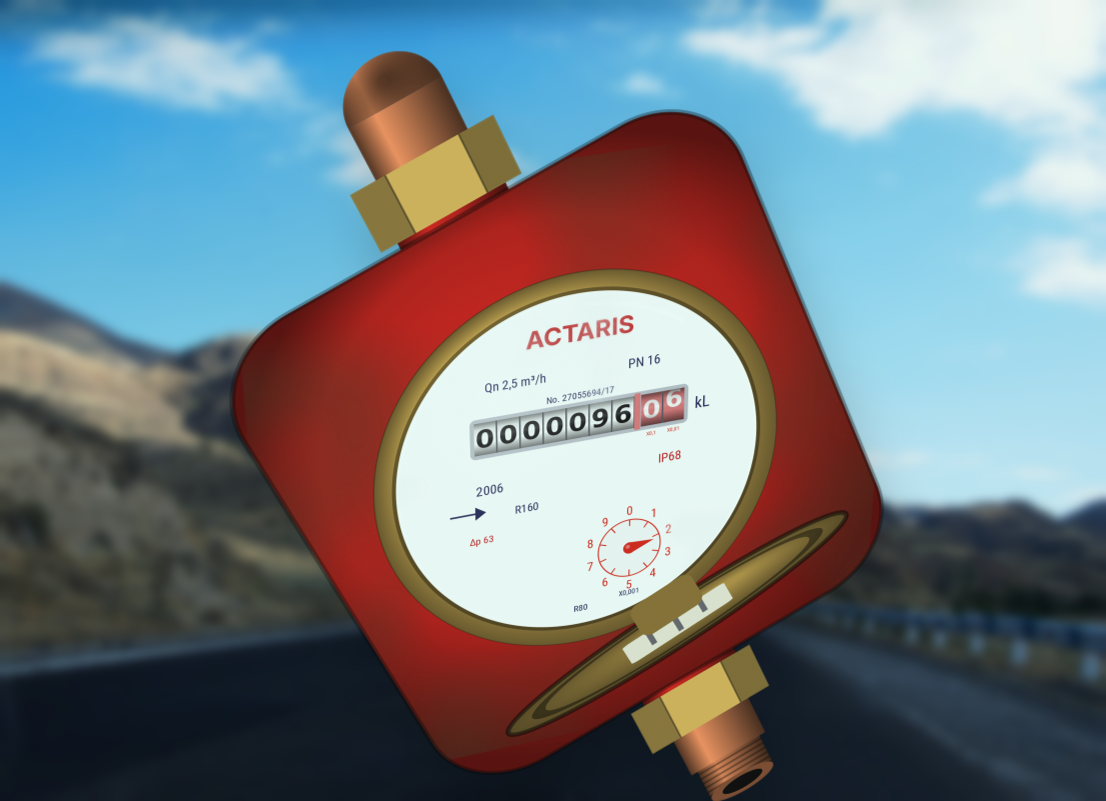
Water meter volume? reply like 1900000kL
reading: 96.062kL
